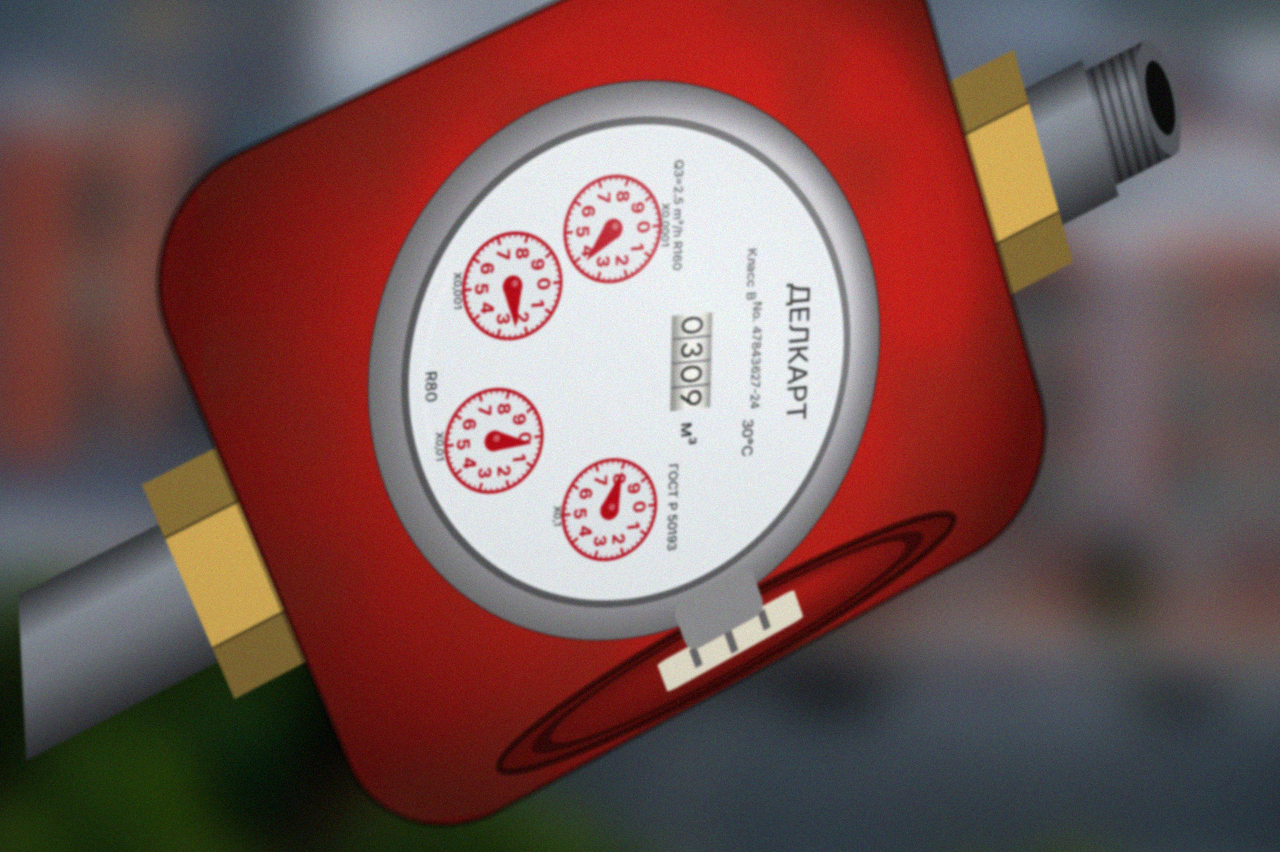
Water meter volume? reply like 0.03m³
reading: 309.8023m³
